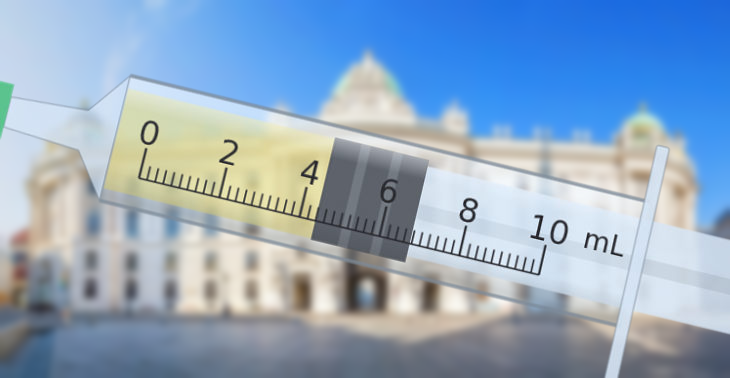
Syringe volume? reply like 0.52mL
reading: 4.4mL
